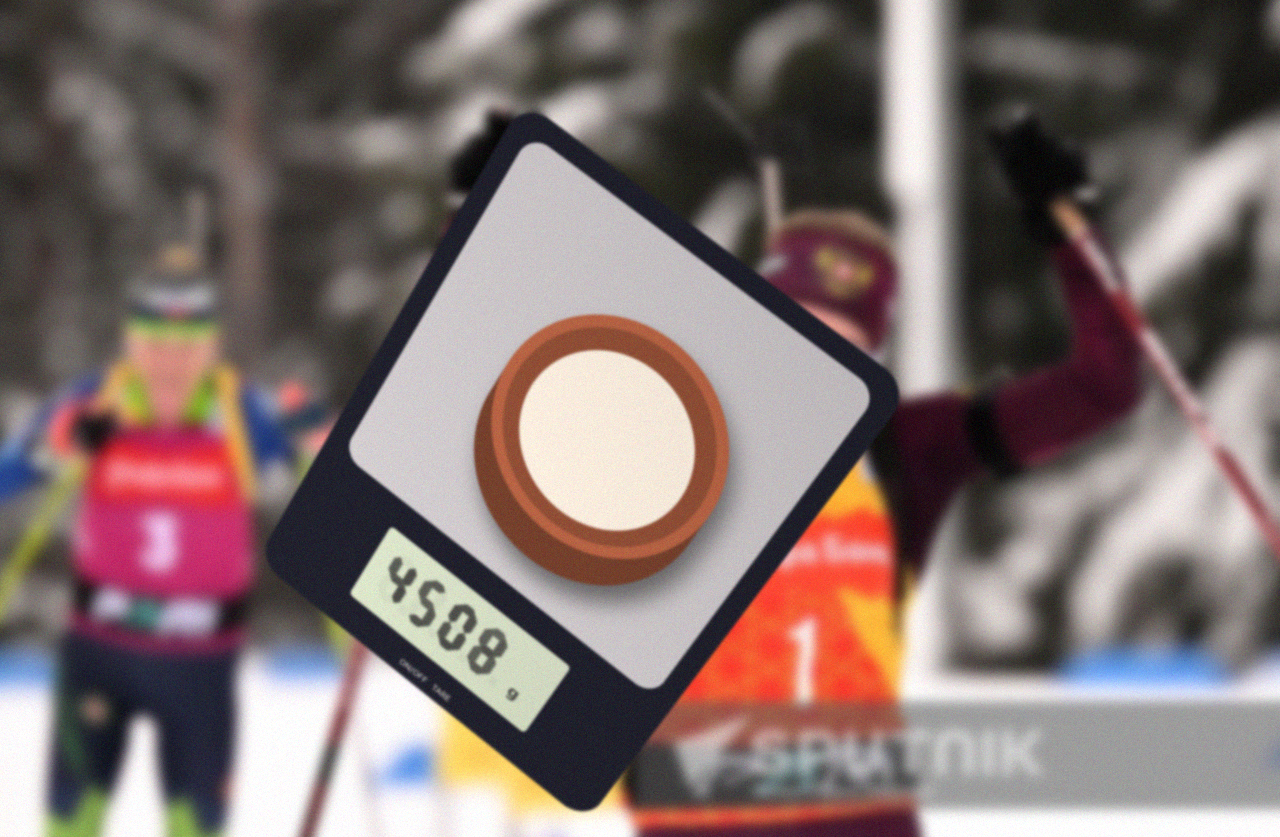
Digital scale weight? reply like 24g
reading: 4508g
